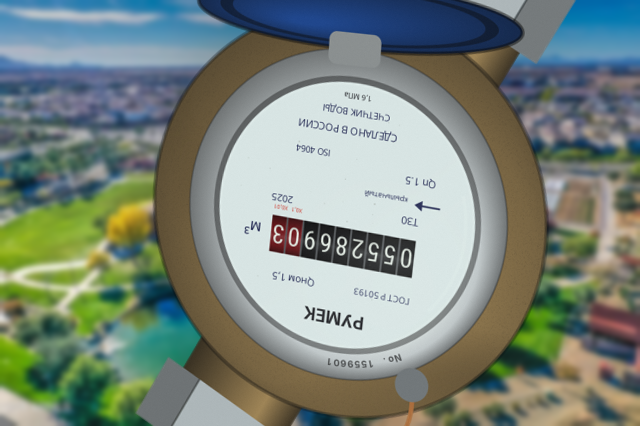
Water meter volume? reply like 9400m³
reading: 552869.03m³
